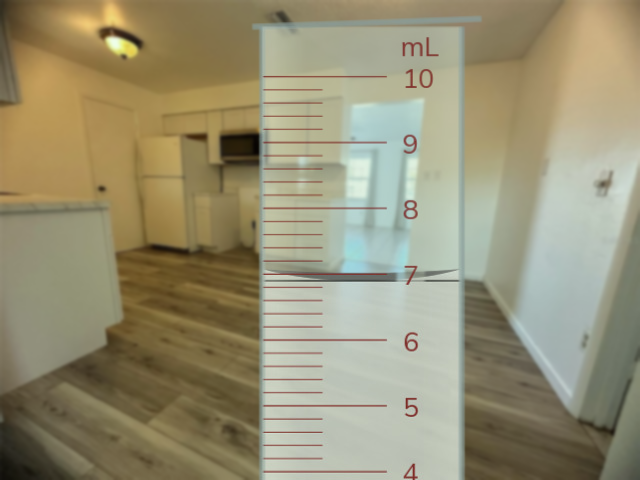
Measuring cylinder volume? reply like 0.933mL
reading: 6.9mL
